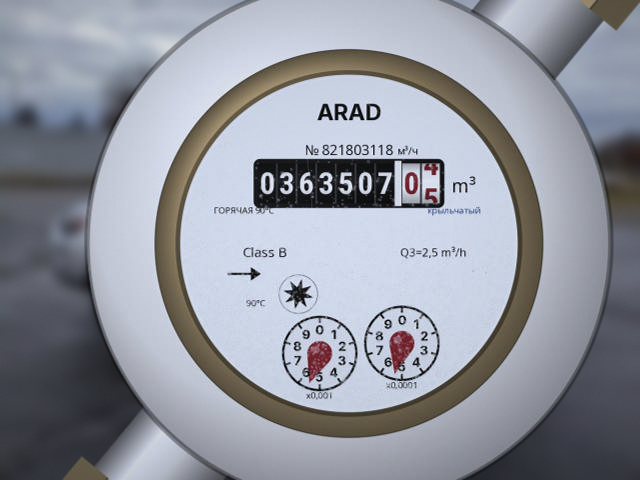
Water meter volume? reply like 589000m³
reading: 363507.0455m³
